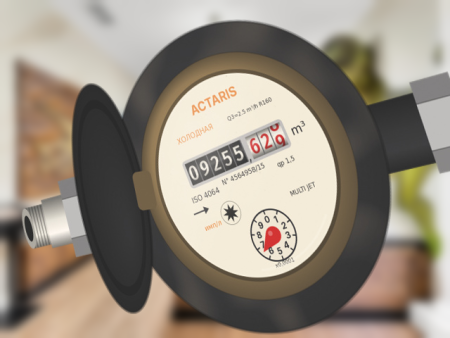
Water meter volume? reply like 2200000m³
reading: 9255.6286m³
